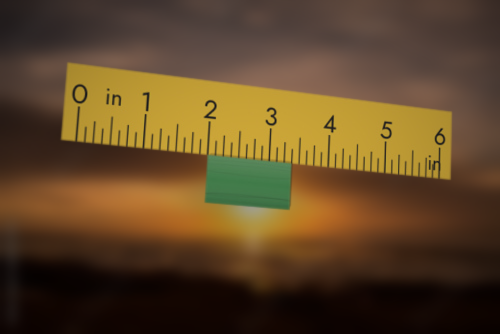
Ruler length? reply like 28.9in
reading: 1.375in
